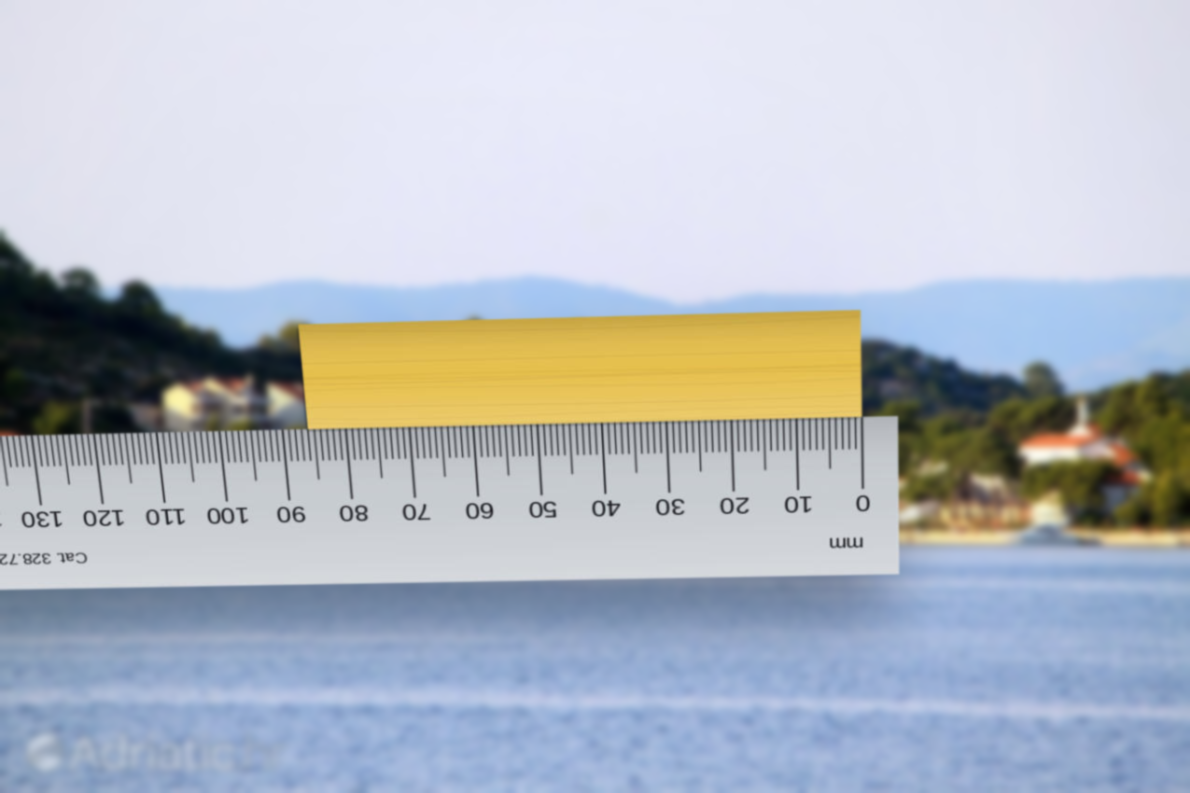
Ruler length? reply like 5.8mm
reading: 86mm
